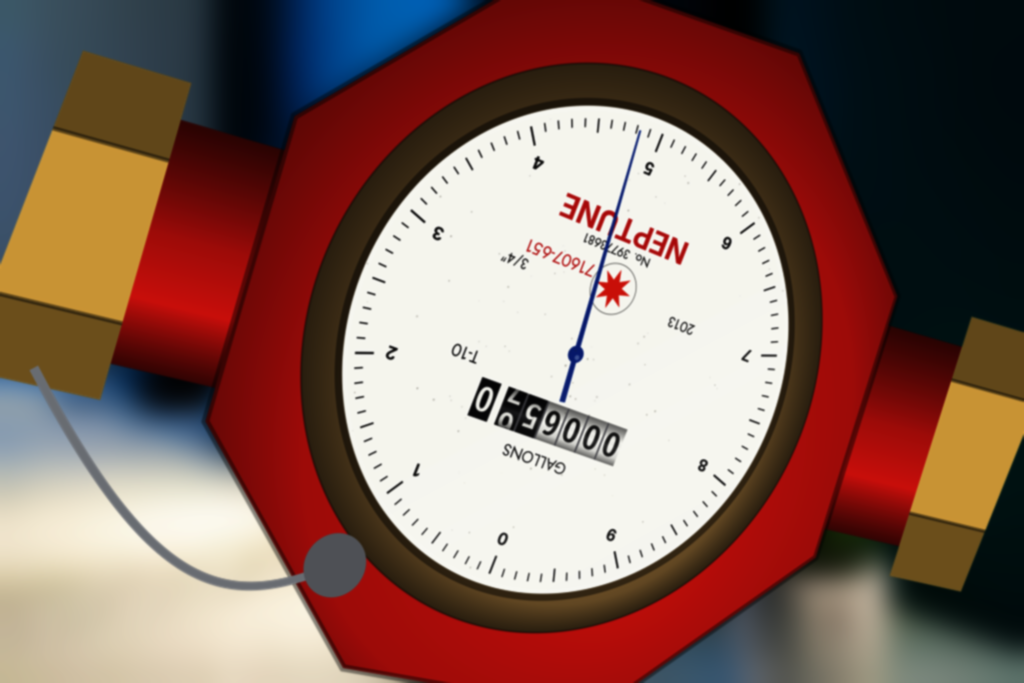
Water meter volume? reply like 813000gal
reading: 6564.8gal
